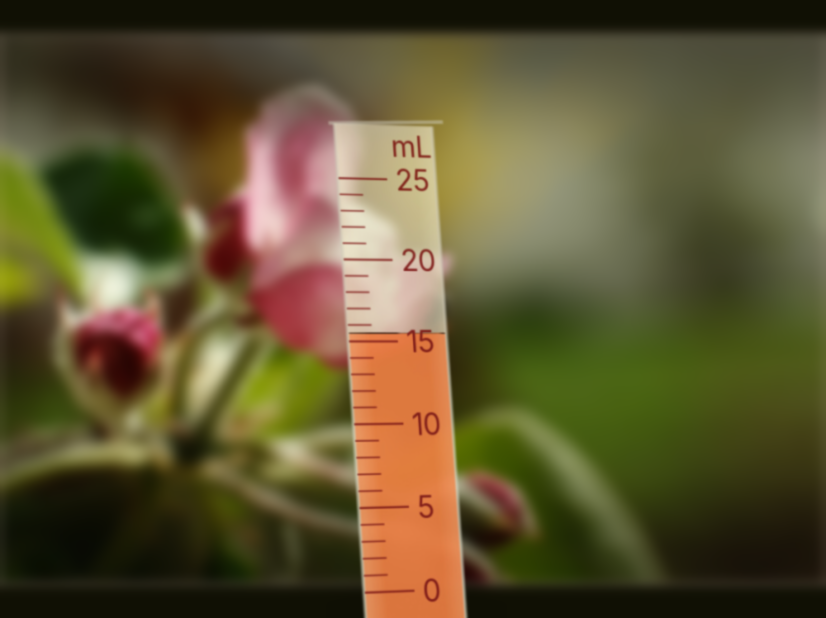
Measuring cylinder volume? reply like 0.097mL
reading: 15.5mL
